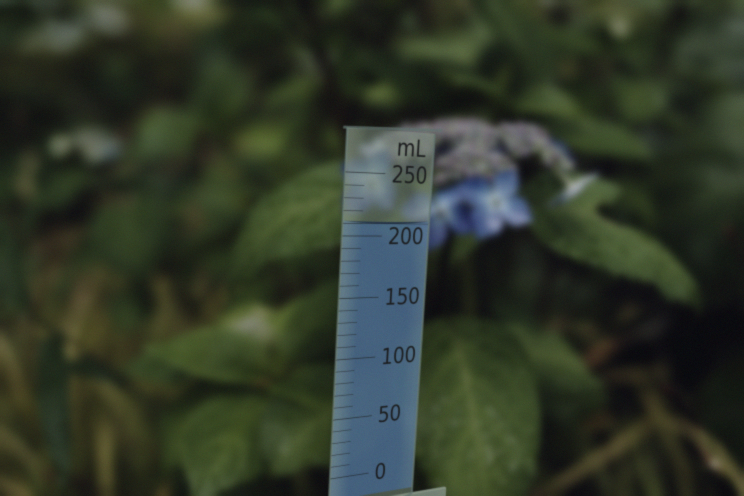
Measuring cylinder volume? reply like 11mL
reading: 210mL
